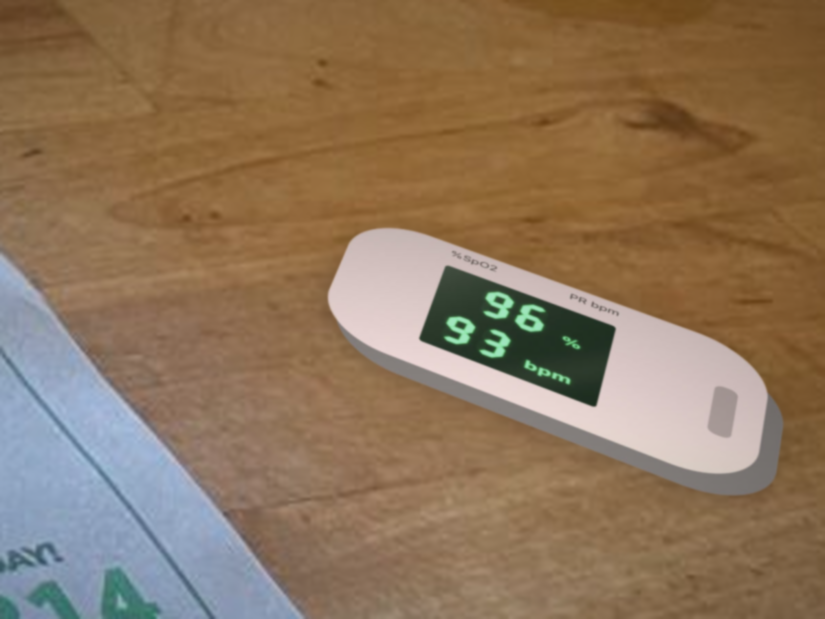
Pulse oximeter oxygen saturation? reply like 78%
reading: 96%
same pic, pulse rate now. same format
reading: 93bpm
